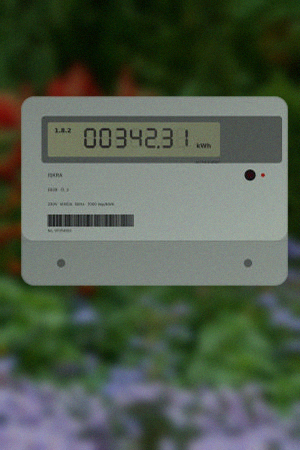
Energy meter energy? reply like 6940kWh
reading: 342.31kWh
